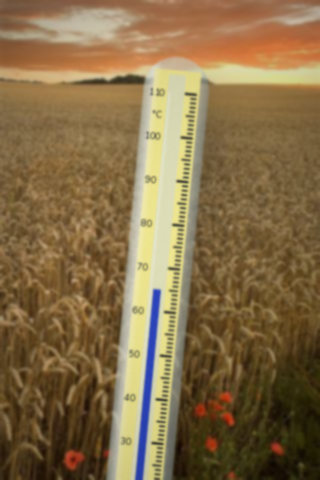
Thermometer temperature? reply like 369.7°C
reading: 65°C
